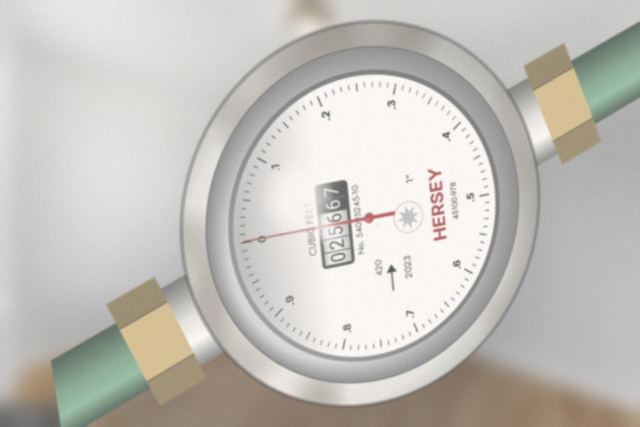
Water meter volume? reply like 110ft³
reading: 25667.00ft³
